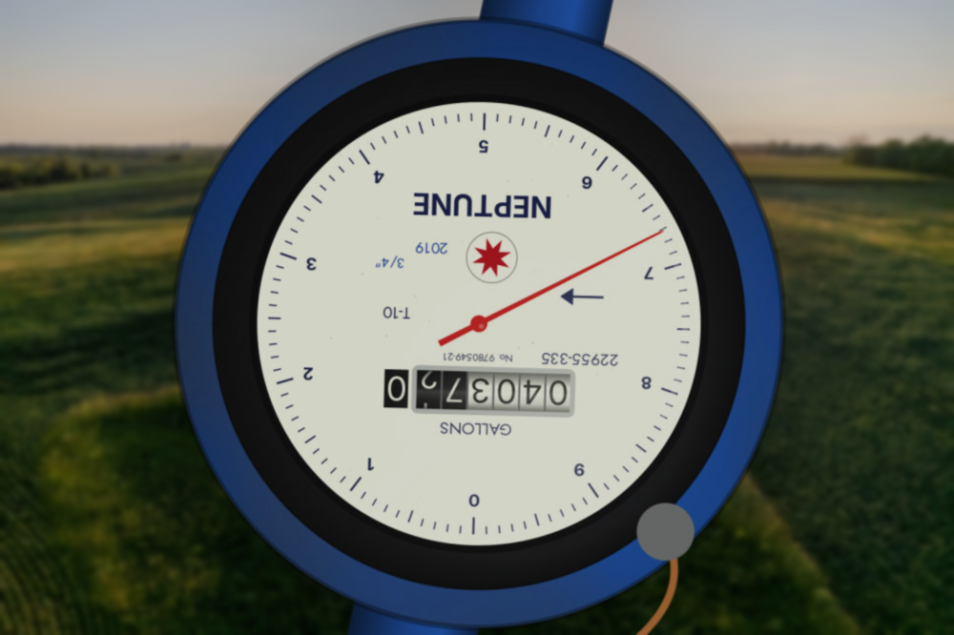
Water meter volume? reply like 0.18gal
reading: 403716.7gal
